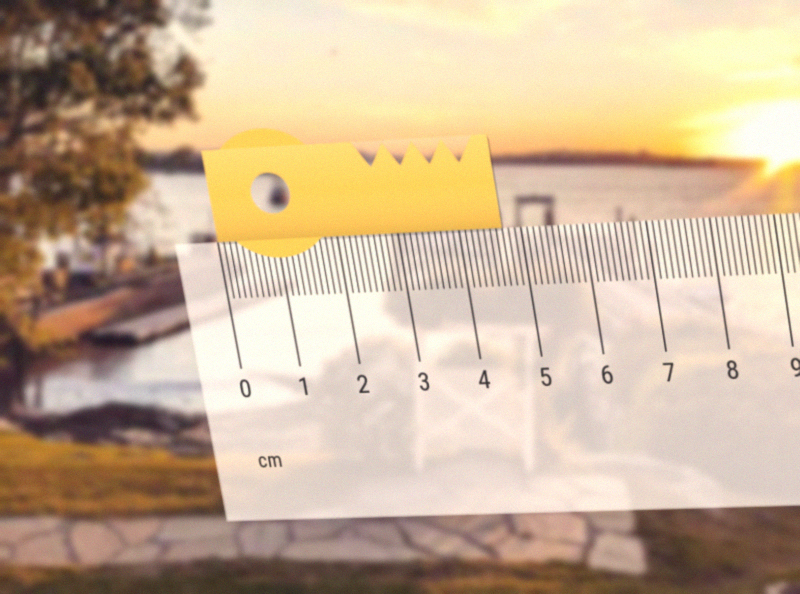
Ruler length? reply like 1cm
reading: 4.7cm
